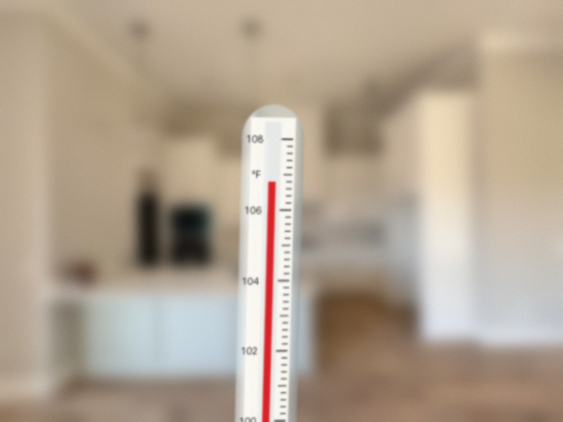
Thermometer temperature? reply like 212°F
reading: 106.8°F
